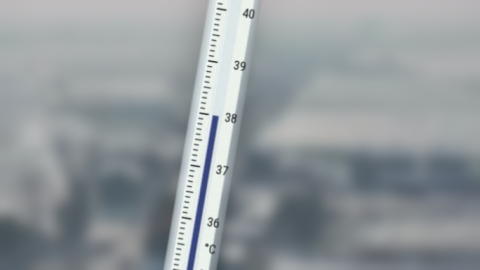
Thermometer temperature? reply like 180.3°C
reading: 38°C
